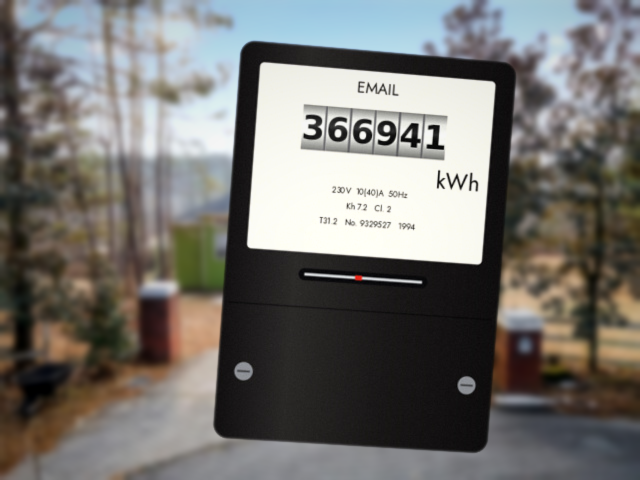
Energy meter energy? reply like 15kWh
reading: 366941kWh
